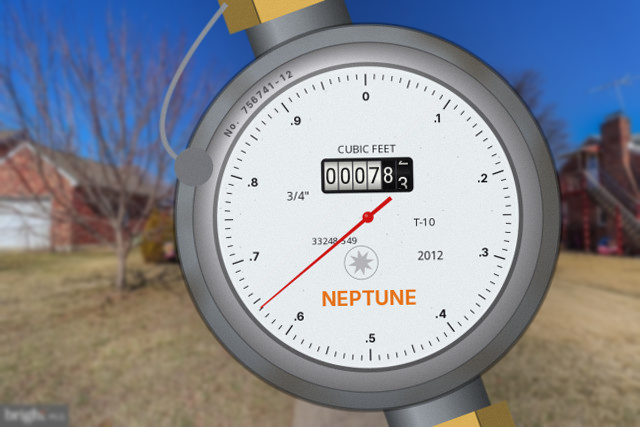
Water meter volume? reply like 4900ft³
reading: 782.64ft³
